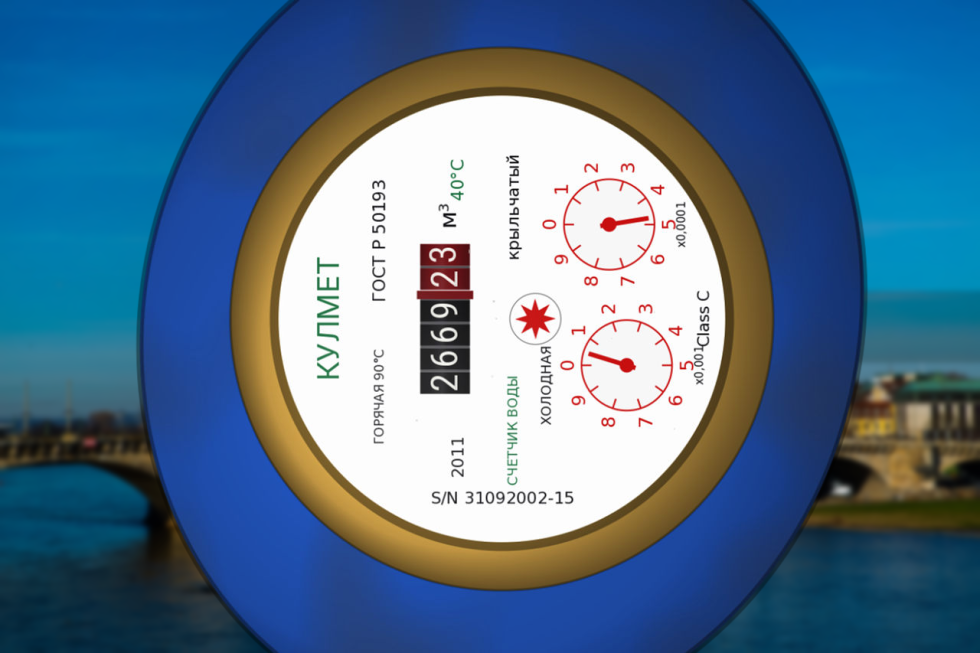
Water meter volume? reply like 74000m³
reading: 2669.2304m³
